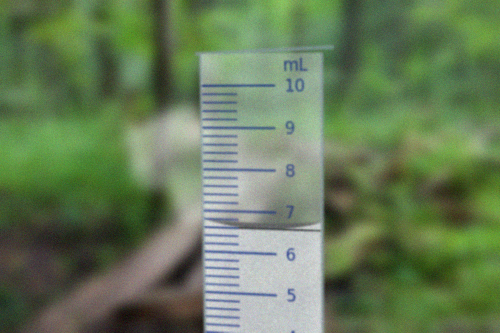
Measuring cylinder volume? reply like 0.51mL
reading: 6.6mL
